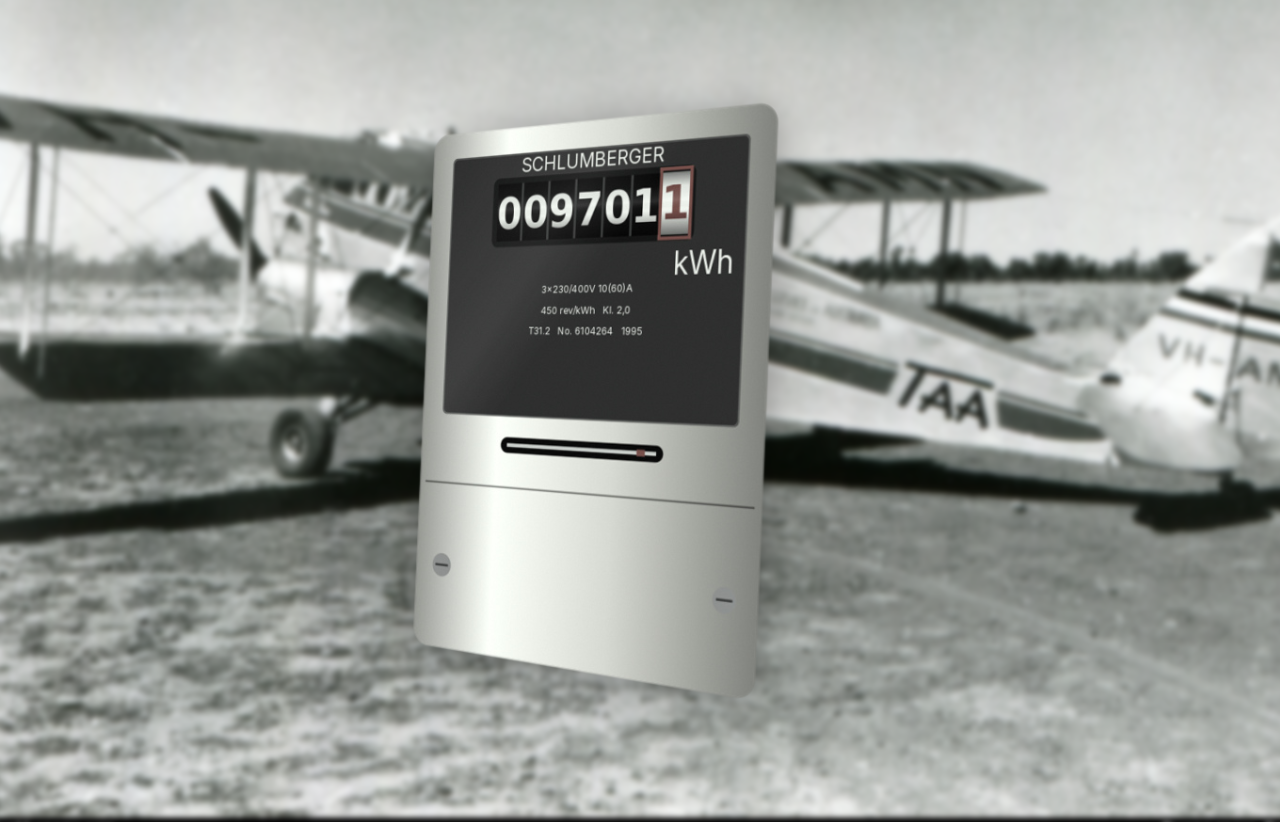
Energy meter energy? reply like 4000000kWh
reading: 9701.1kWh
